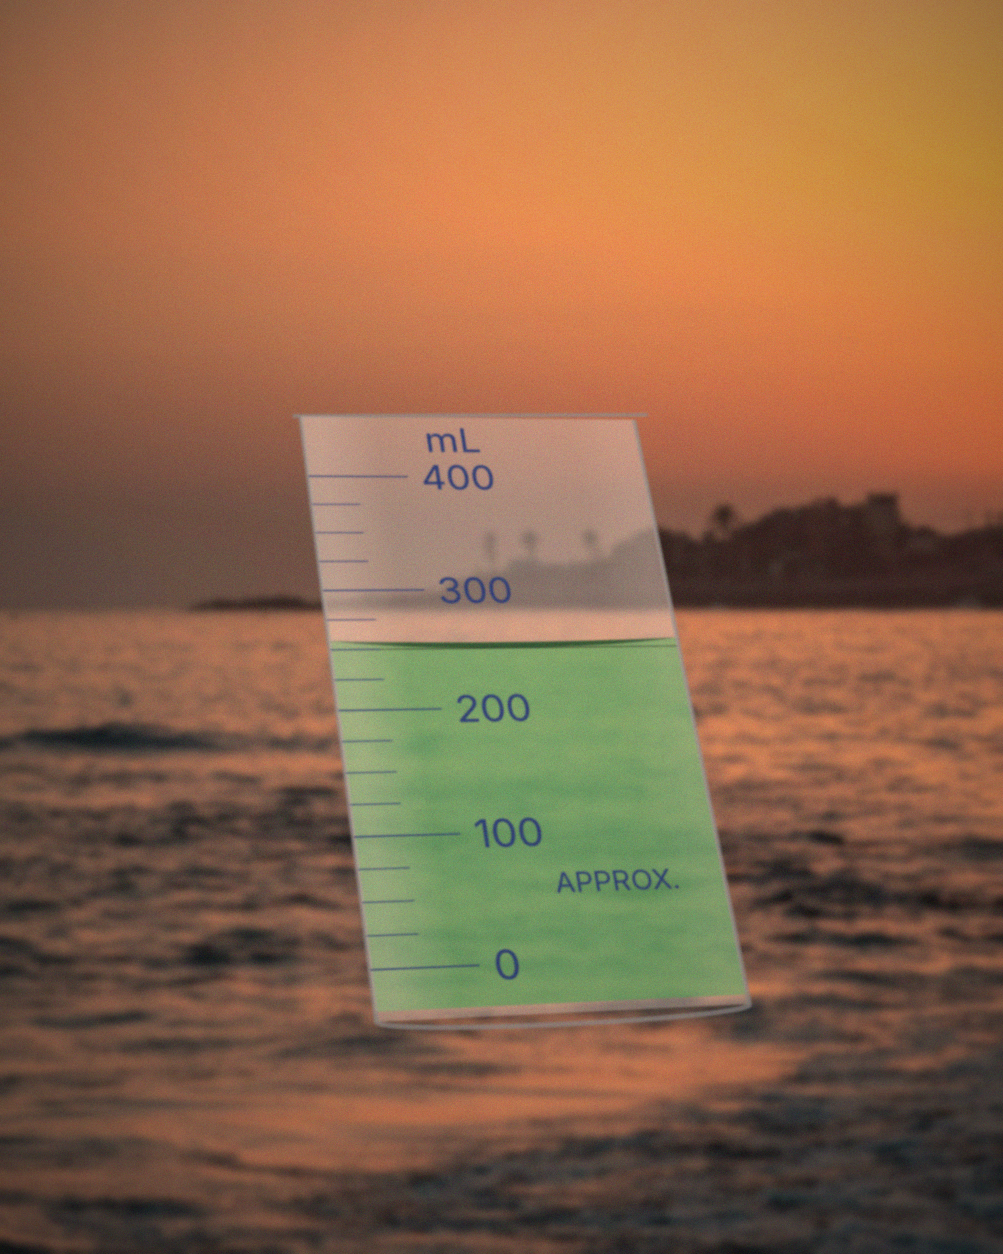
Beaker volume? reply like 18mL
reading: 250mL
